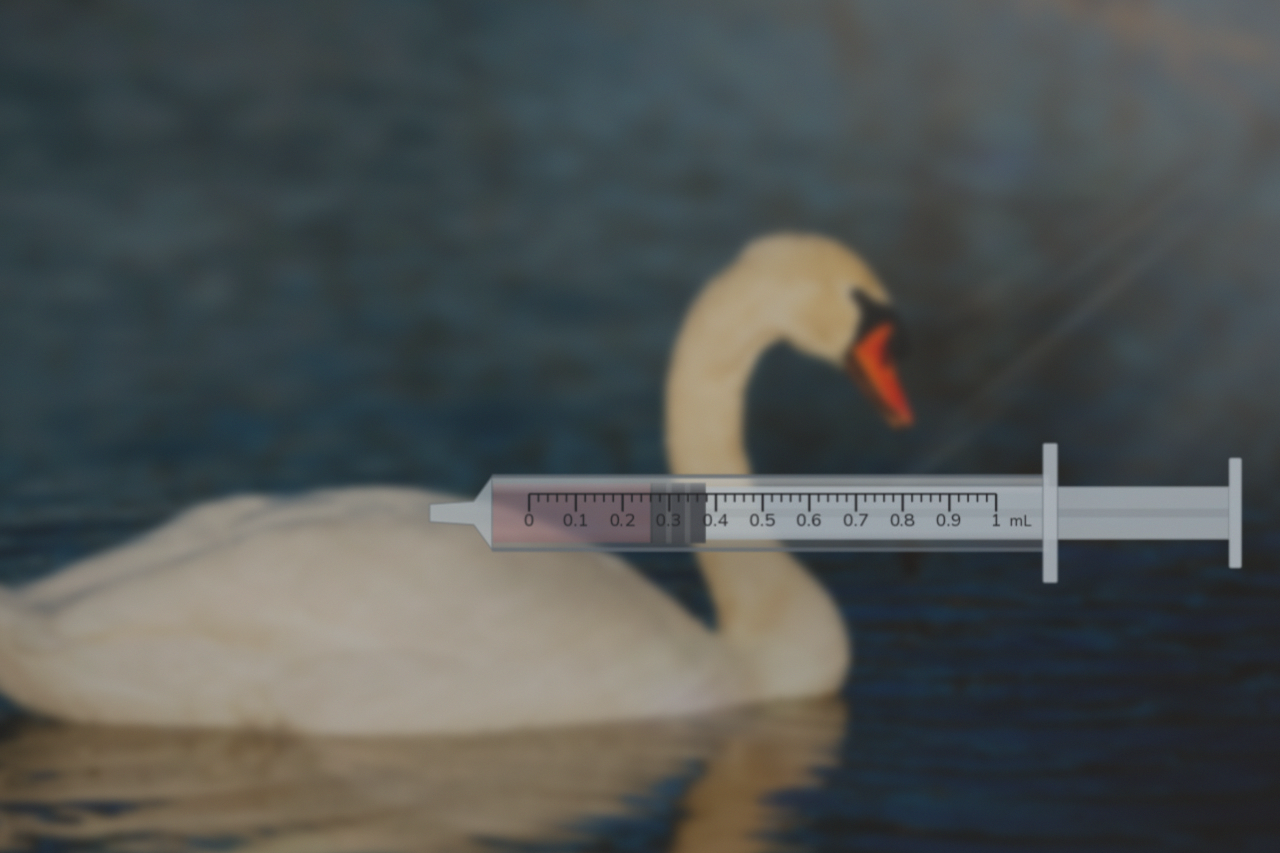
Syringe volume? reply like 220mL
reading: 0.26mL
